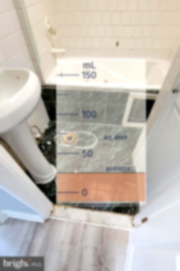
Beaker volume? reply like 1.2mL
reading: 25mL
